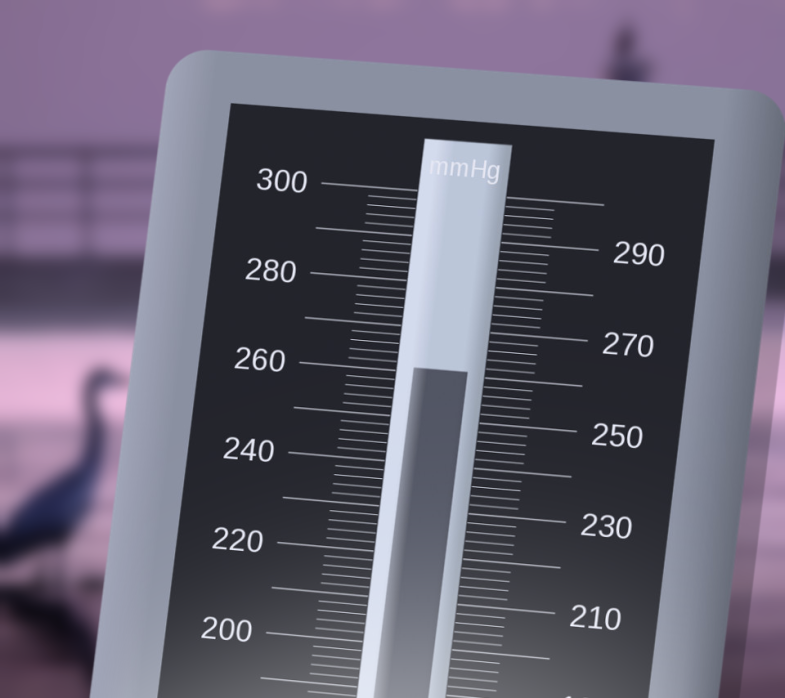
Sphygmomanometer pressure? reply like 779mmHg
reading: 261mmHg
